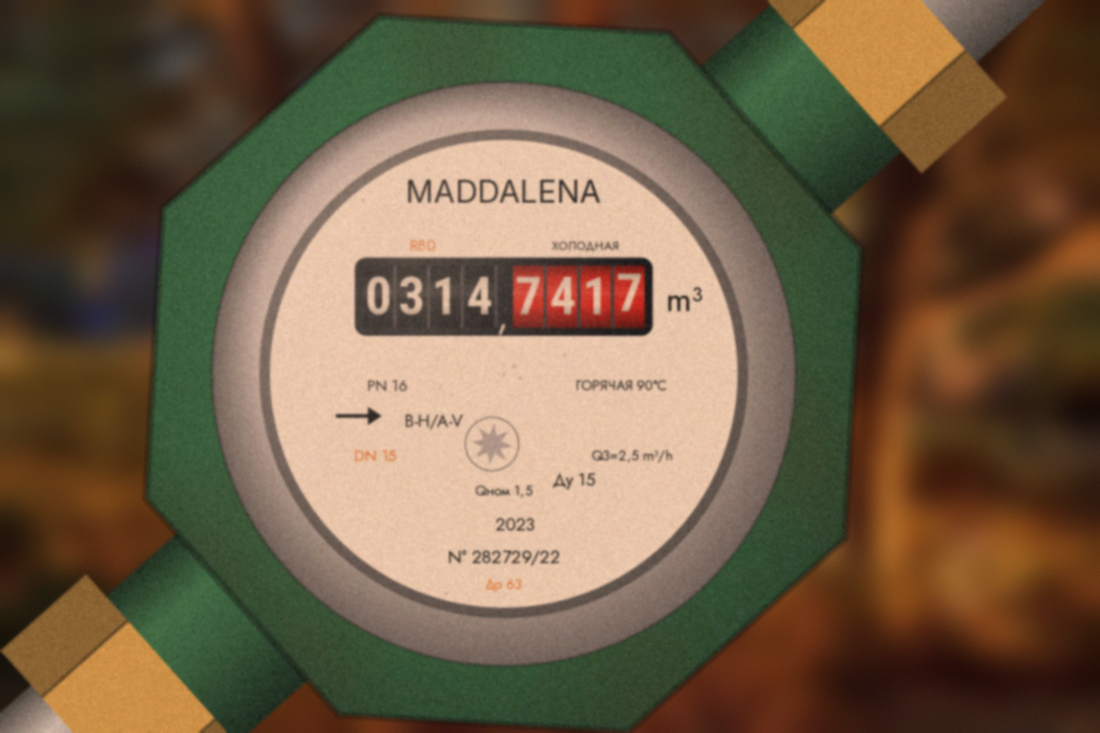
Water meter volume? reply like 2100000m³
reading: 314.7417m³
